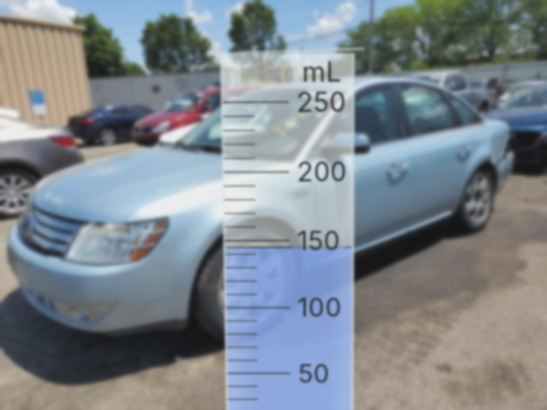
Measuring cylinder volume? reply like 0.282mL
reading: 145mL
